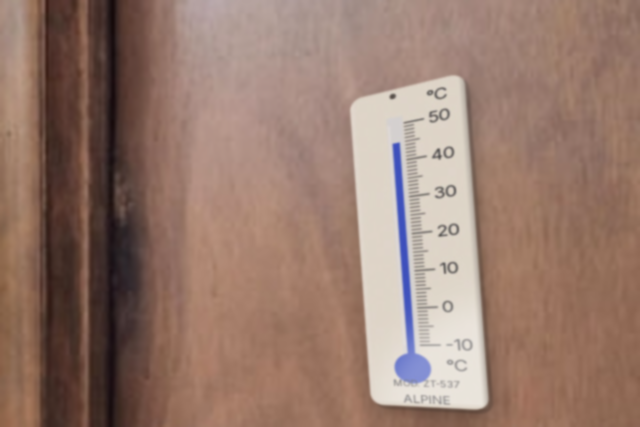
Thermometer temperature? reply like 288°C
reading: 45°C
